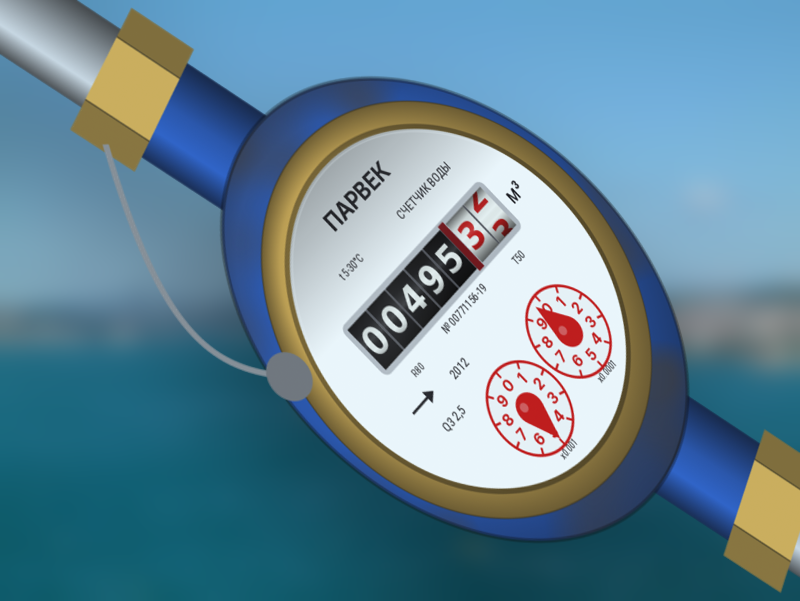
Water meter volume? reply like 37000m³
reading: 495.3249m³
